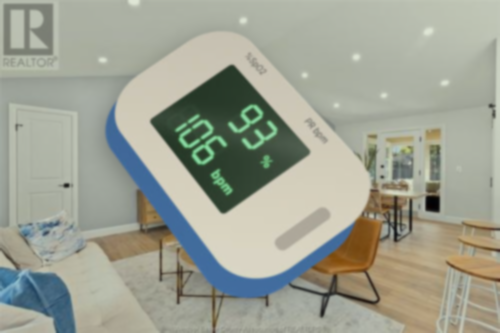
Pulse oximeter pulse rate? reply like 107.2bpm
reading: 106bpm
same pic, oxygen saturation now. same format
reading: 93%
